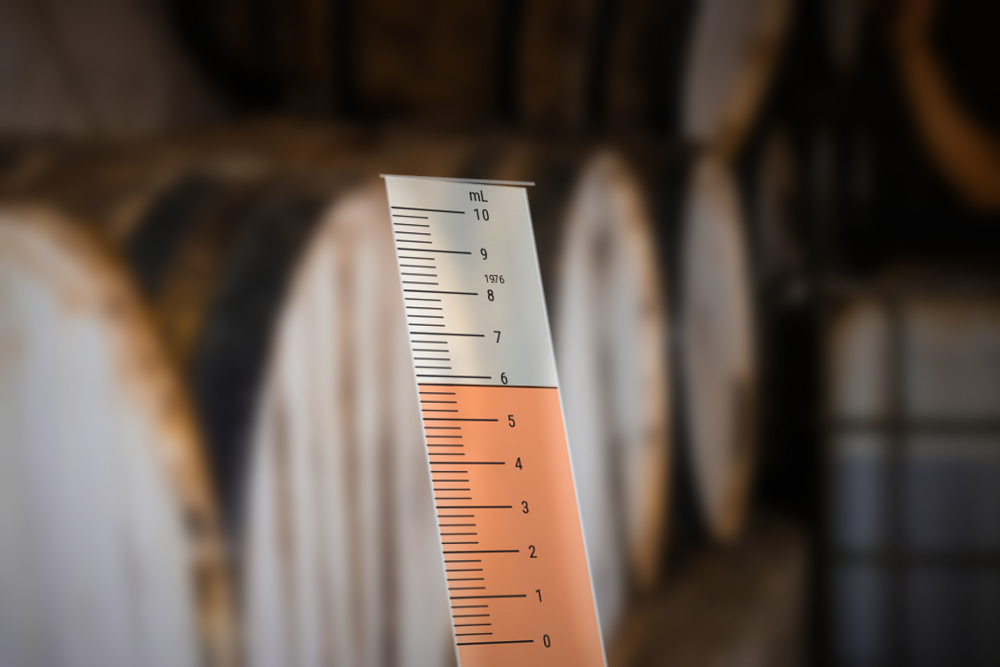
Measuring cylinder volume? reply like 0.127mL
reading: 5.8mL
